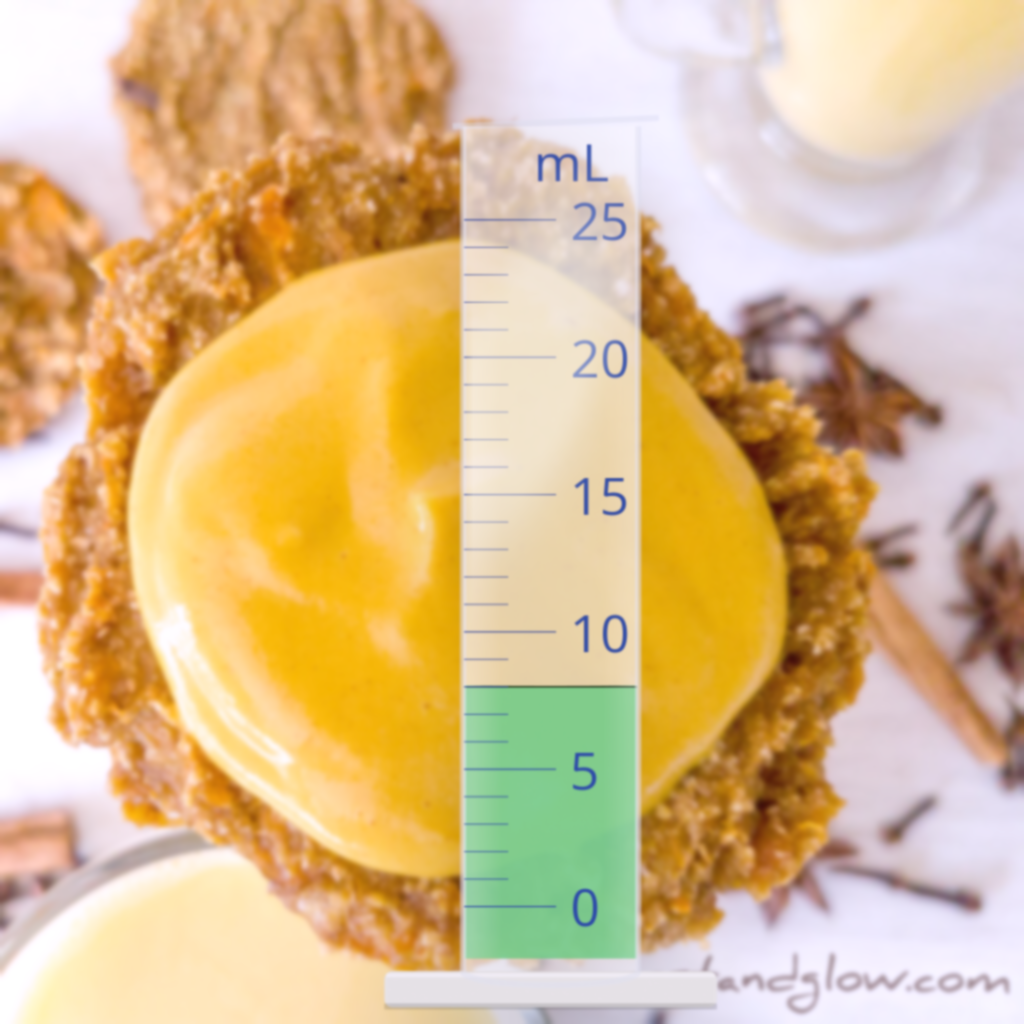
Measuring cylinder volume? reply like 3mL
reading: 8mL
